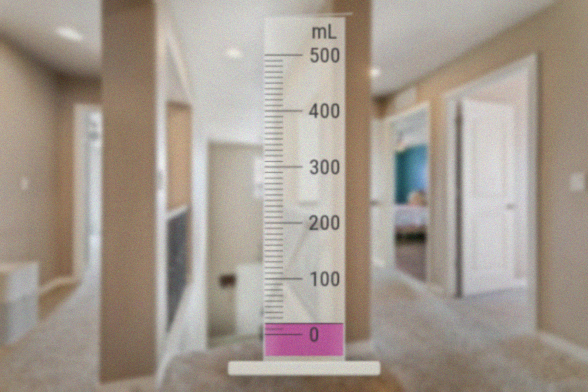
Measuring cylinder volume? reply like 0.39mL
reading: 20mL
